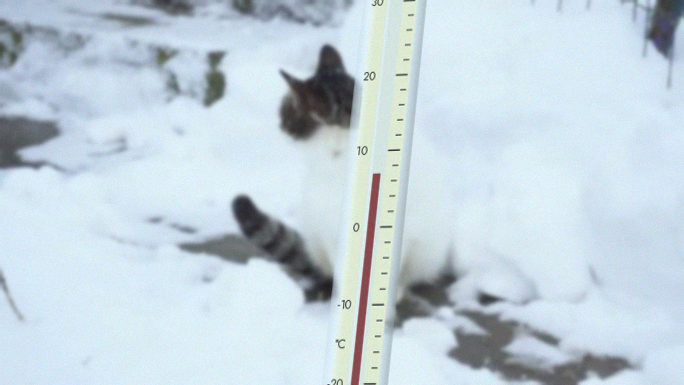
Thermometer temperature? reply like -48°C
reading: 7°C
